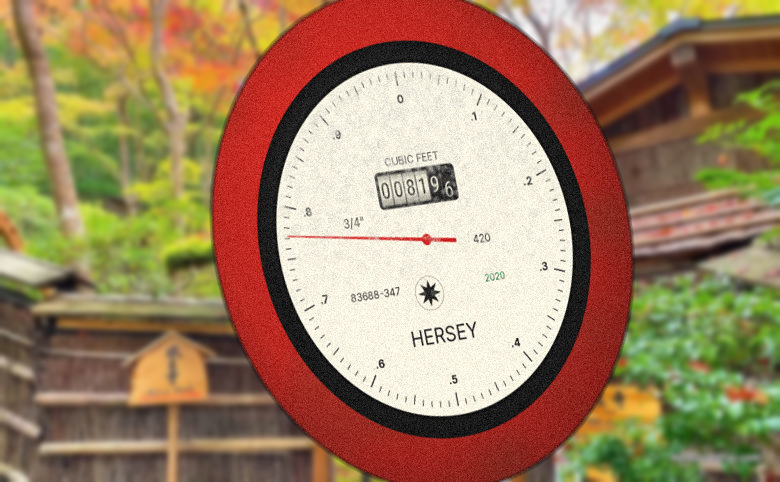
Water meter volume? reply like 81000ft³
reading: 8195.77ft³
